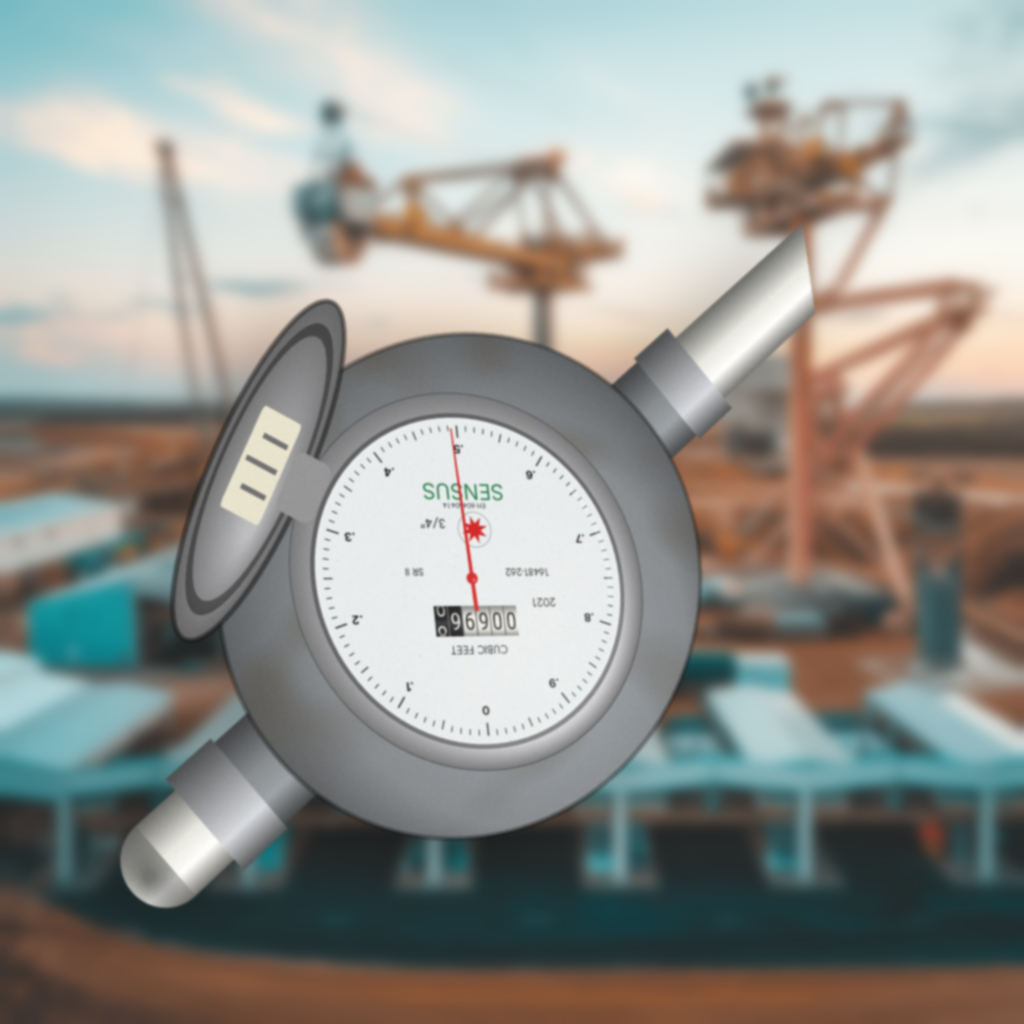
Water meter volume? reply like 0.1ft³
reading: 6968.49ft³
